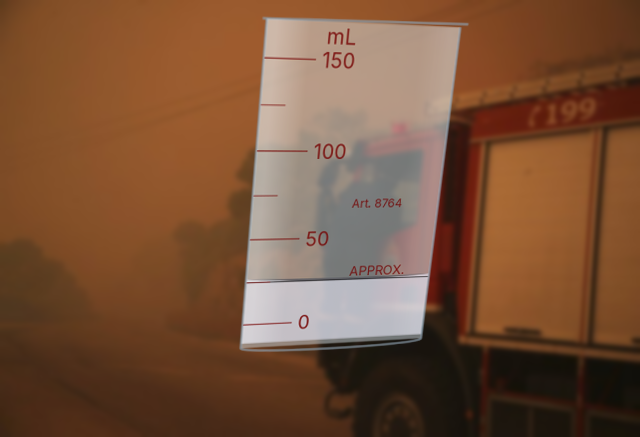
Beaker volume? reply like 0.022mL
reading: 25mL
